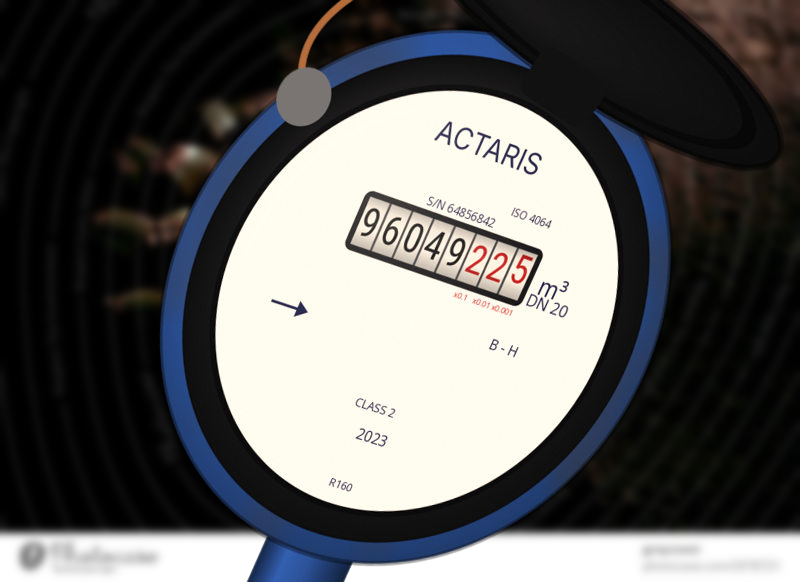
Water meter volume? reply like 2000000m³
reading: 96049.225m³
